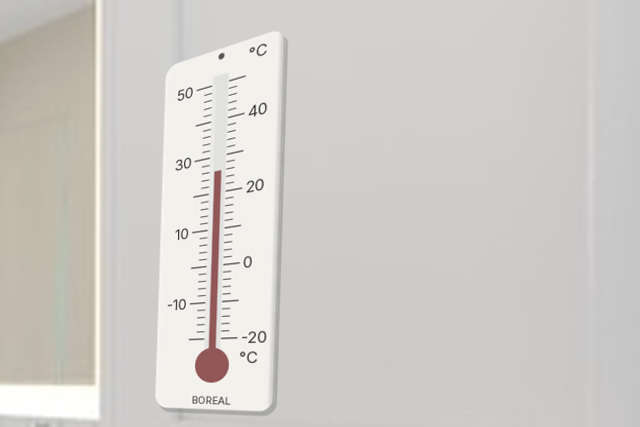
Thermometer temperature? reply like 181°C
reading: 26°C
